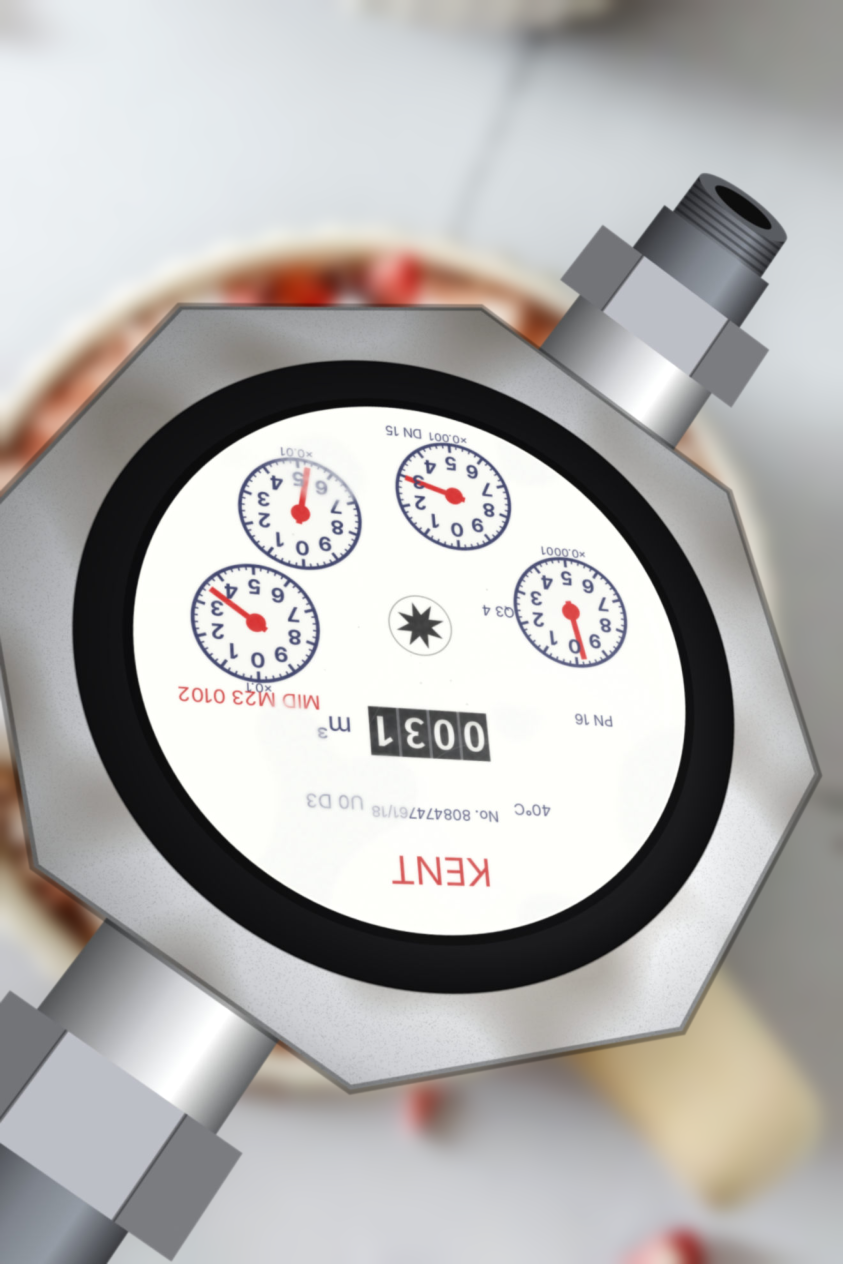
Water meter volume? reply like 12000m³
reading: 31.3529m³
